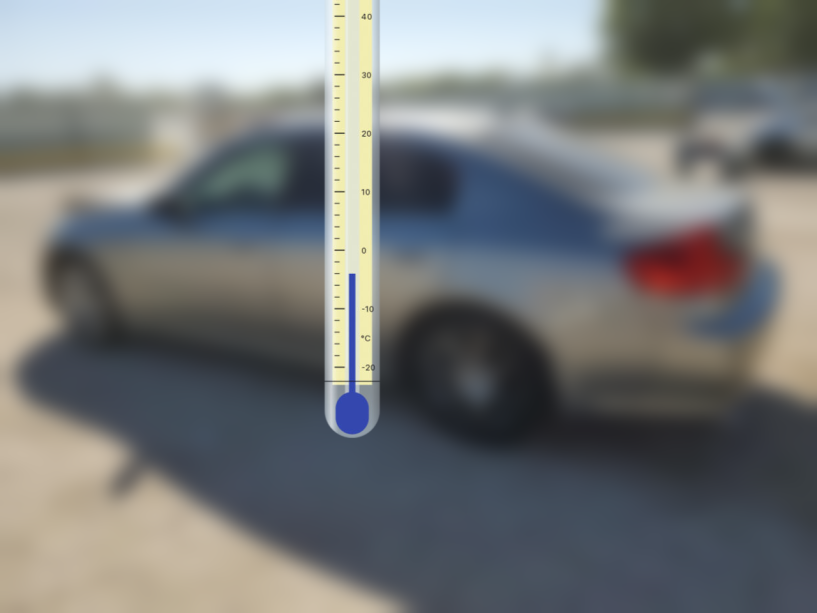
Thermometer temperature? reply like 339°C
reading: -4°C
